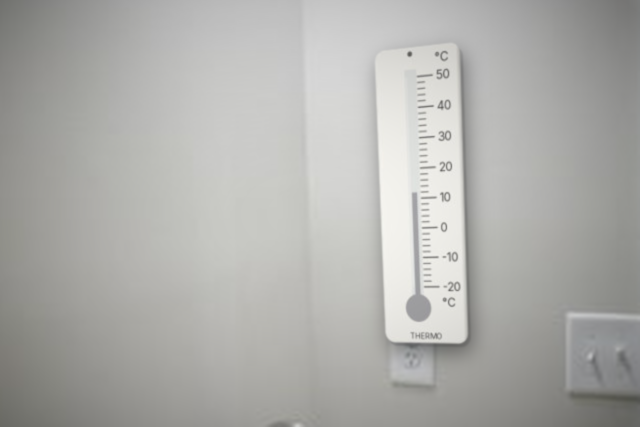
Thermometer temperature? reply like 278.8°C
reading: 12°C
